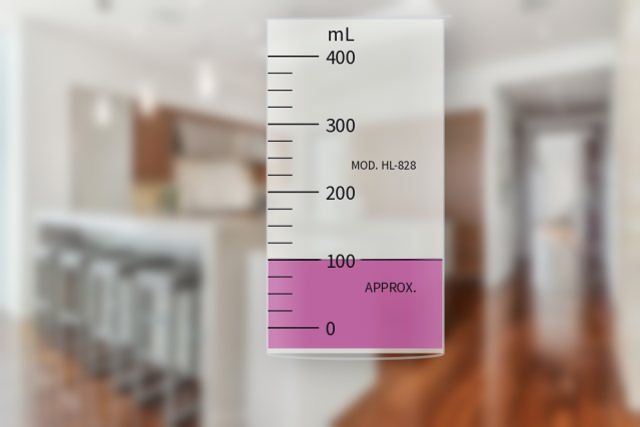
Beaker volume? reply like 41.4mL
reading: 100mL
